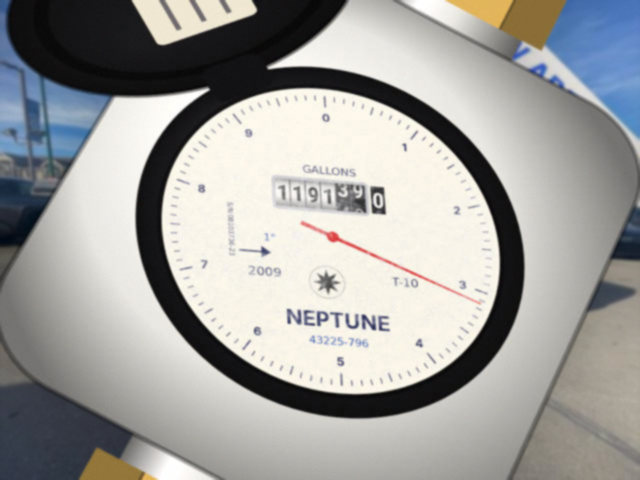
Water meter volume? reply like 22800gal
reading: 1191393.1gal
